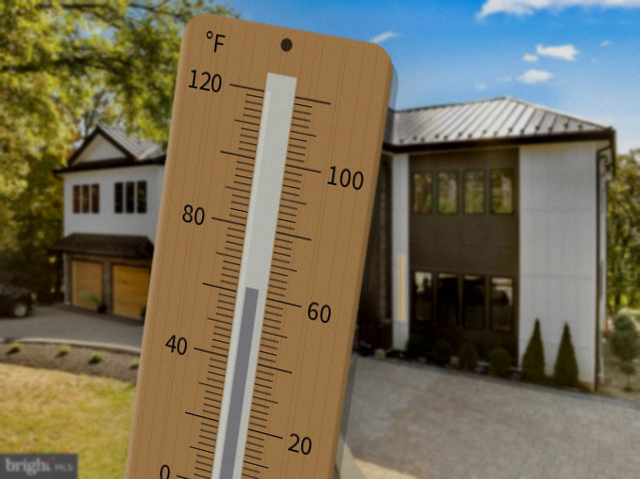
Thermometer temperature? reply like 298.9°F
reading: 62°F
